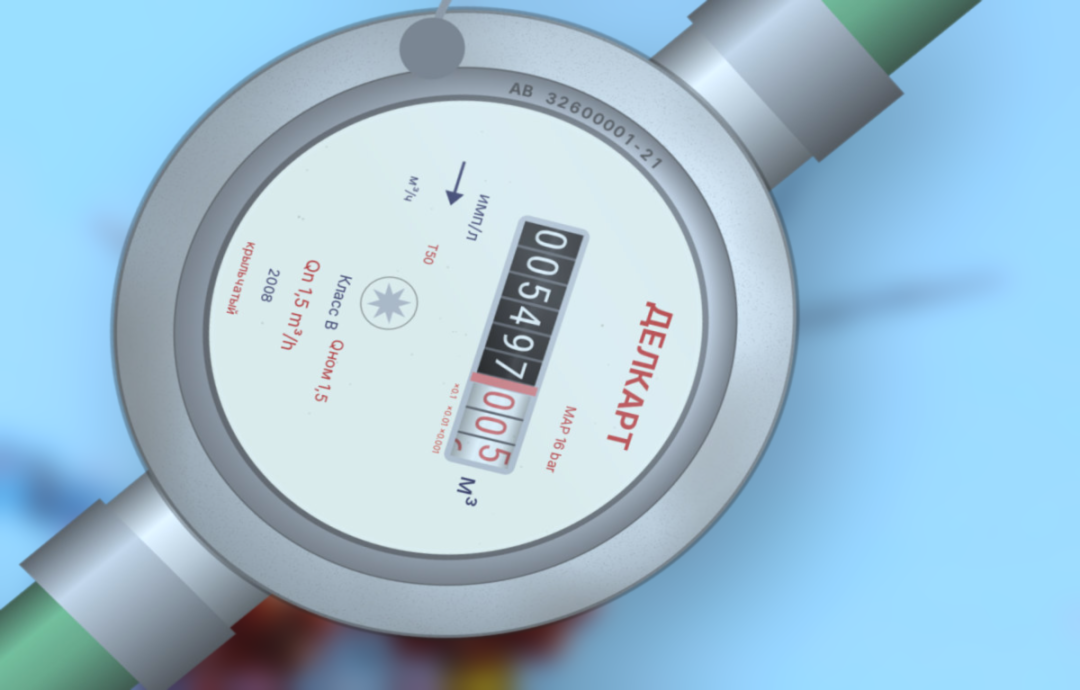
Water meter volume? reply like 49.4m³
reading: 5497.005m³
